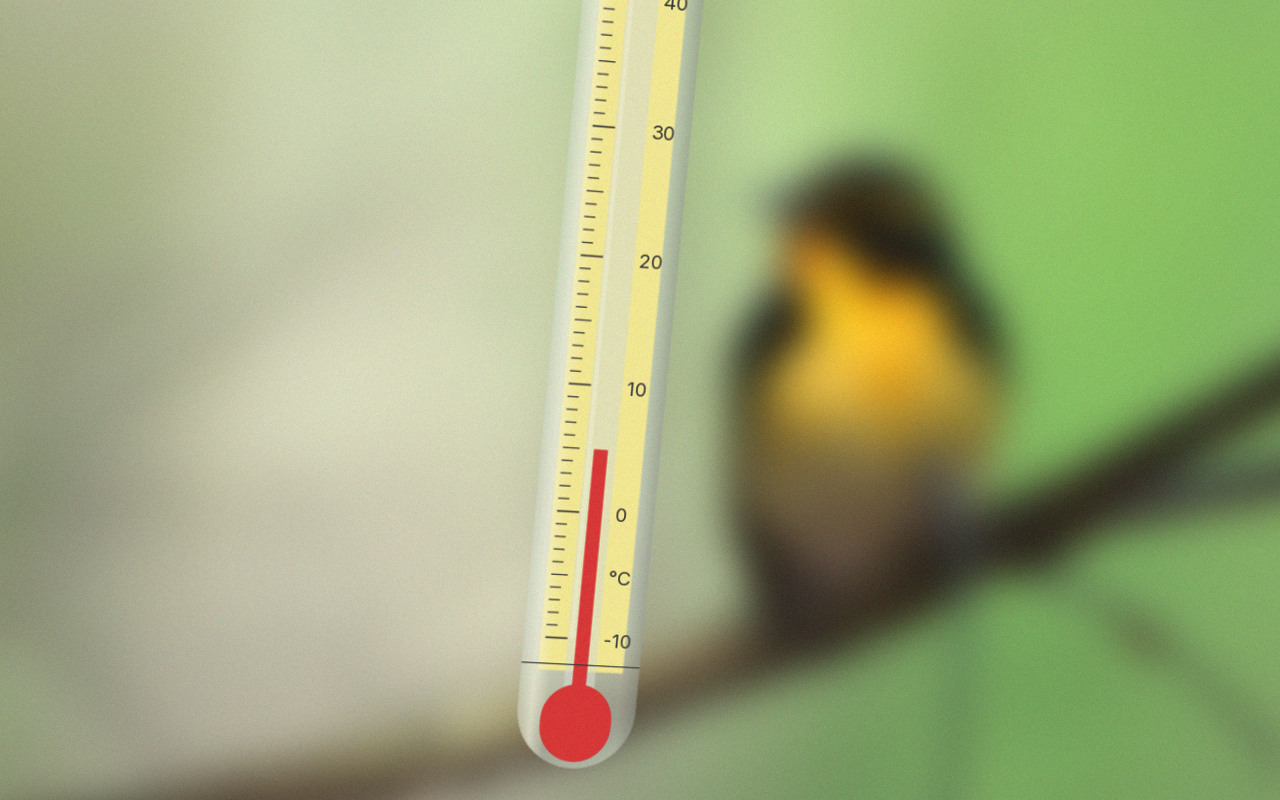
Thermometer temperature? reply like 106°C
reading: 5°C
